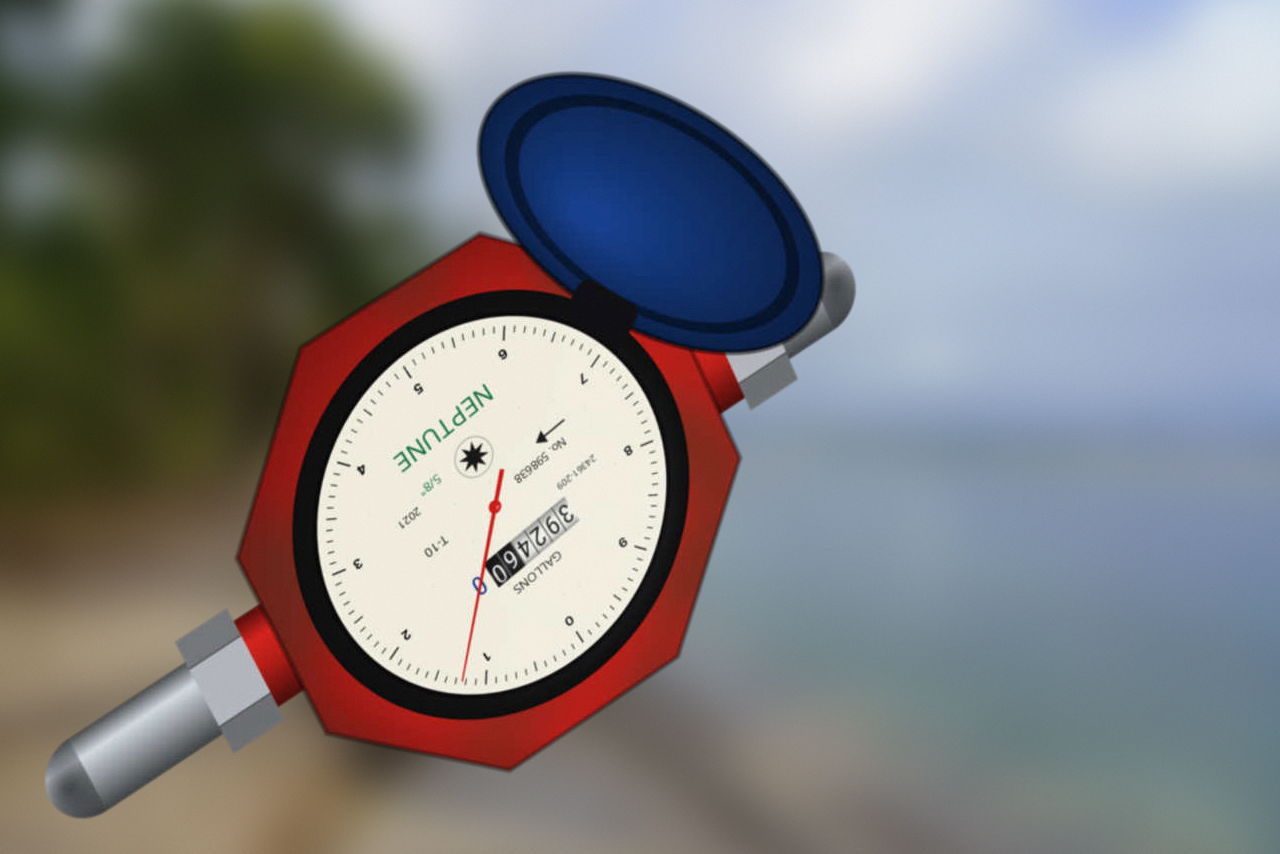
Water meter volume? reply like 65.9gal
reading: 3924601.2gal
